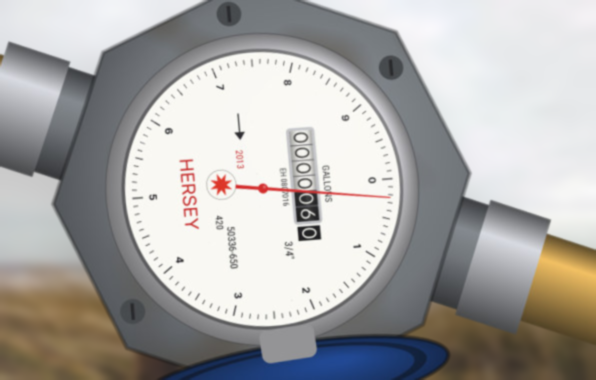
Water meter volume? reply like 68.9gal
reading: 60.2gal
